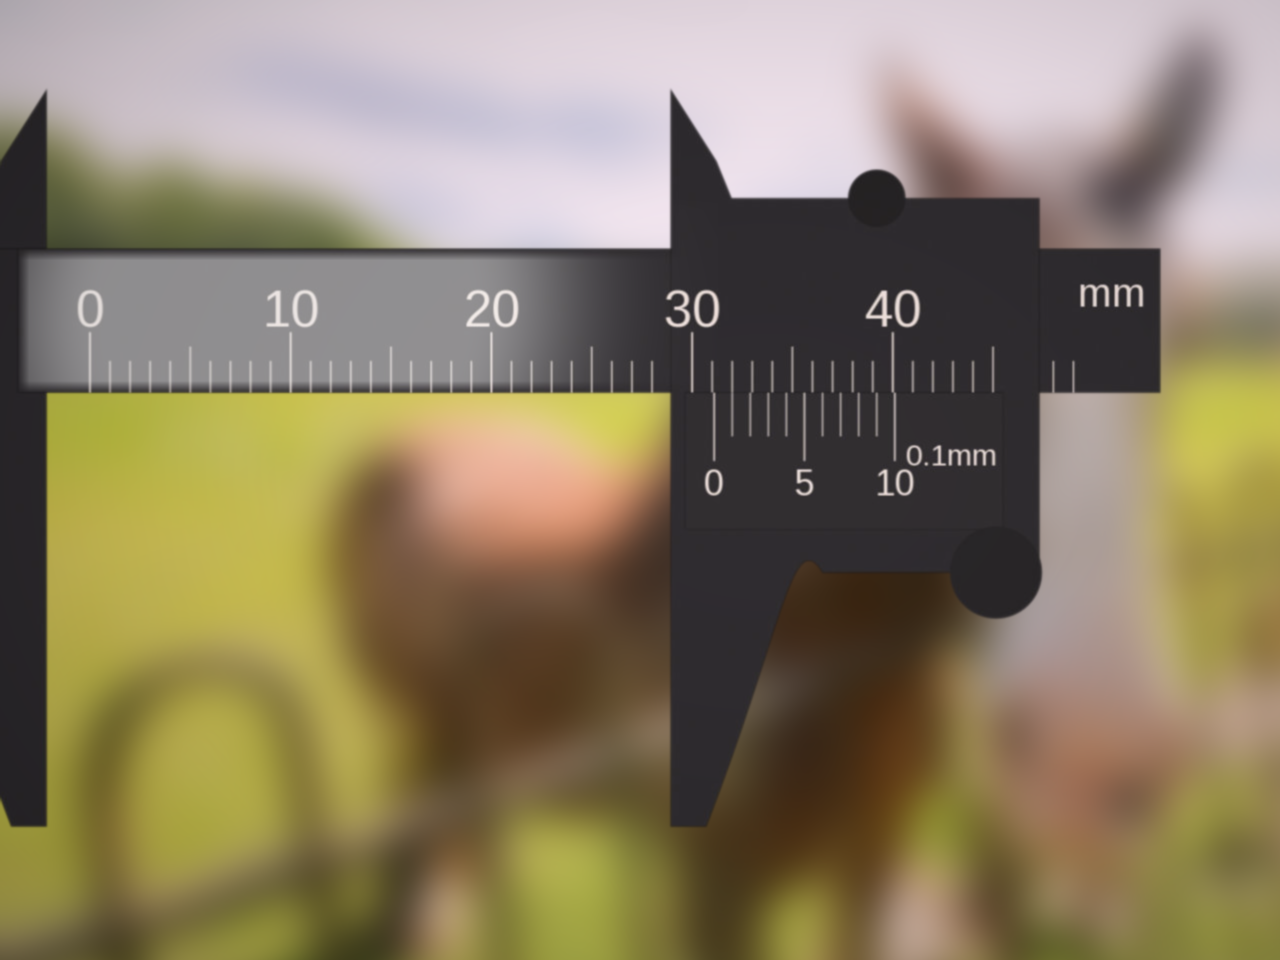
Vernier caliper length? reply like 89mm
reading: 31.1mm
